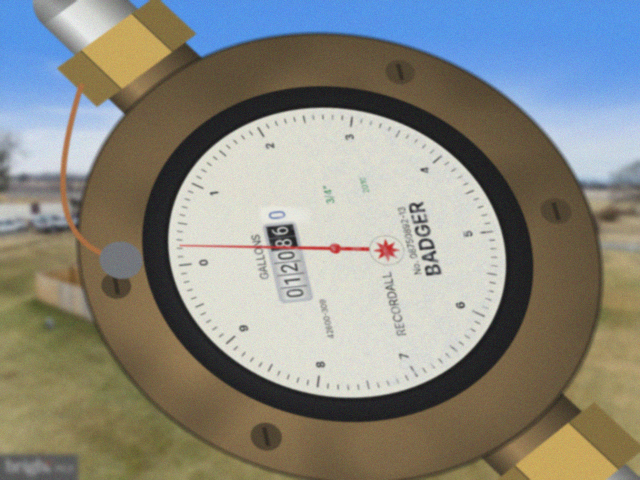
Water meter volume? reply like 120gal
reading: 120860.2gal
